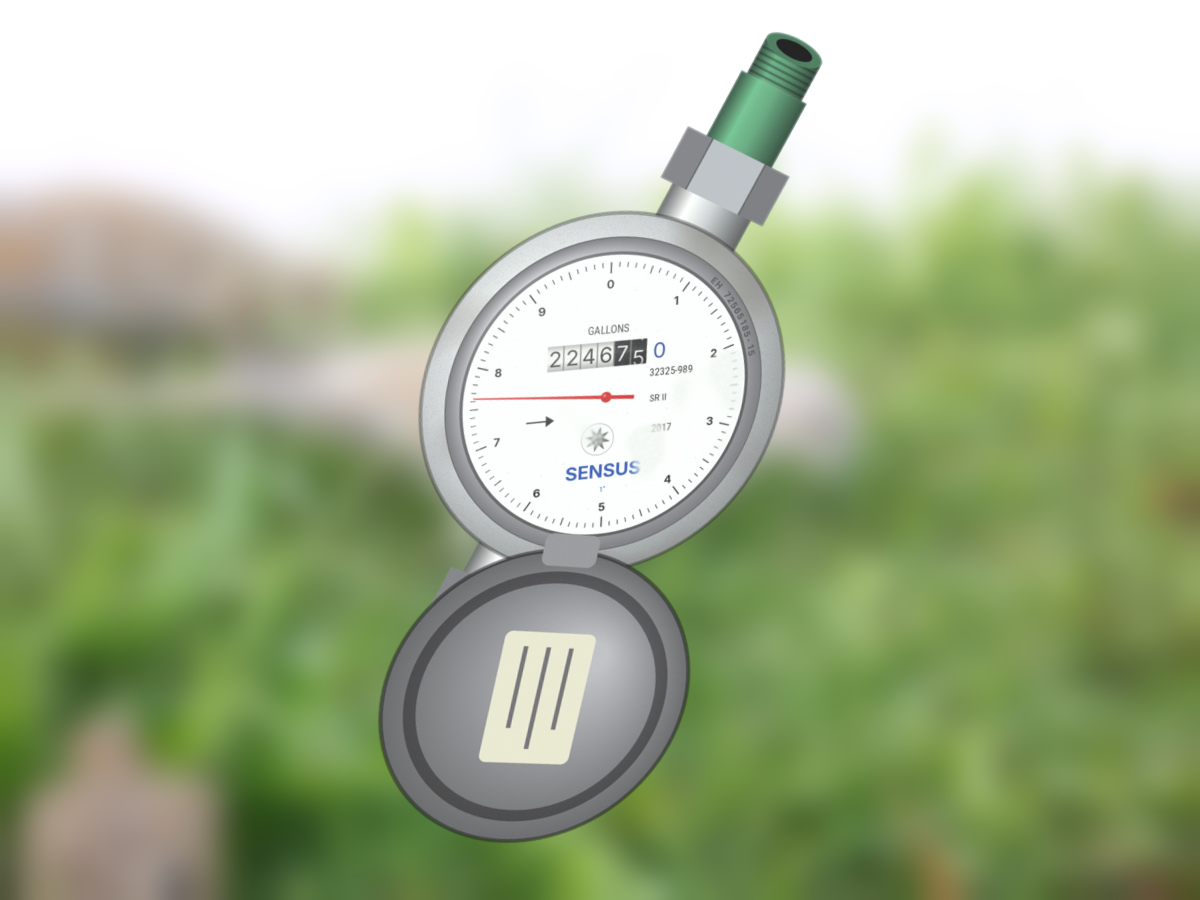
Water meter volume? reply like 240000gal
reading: 2246747.6gal
